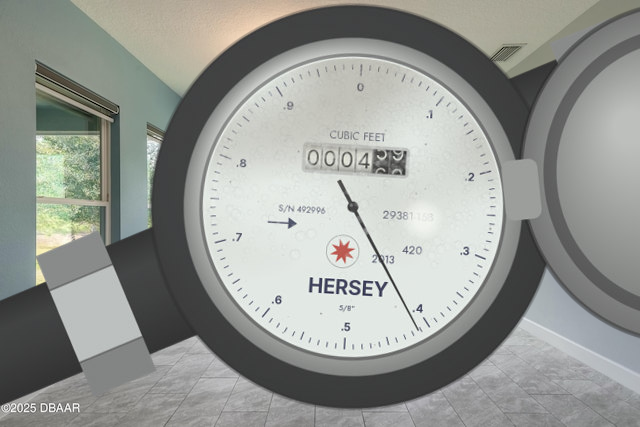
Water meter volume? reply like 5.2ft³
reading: 459.41ft³
